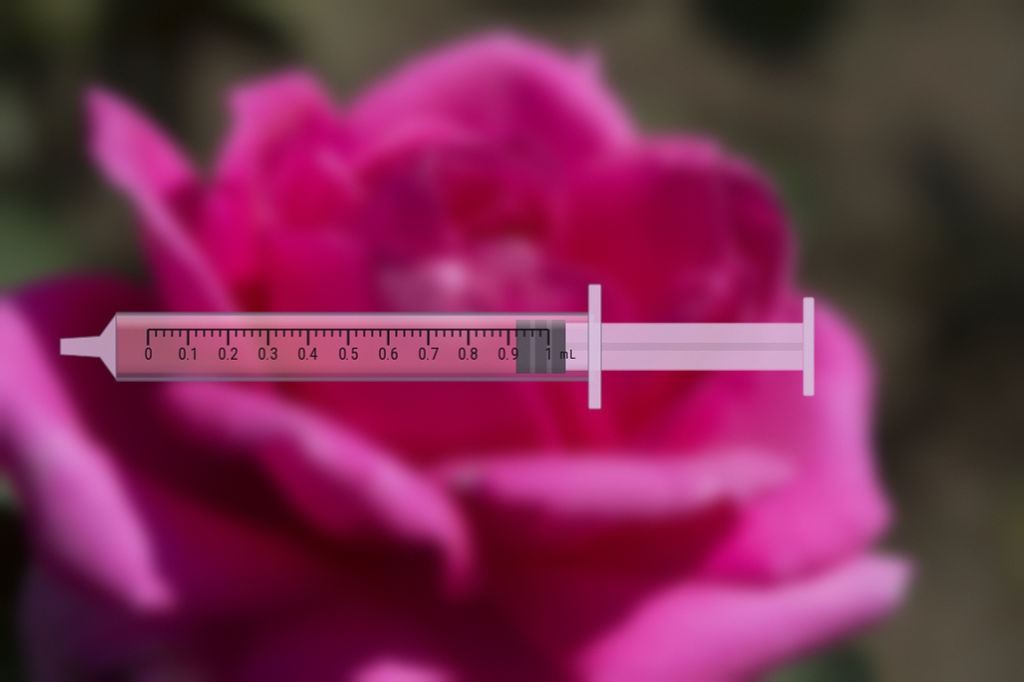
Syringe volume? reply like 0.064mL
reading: 0.92mL
